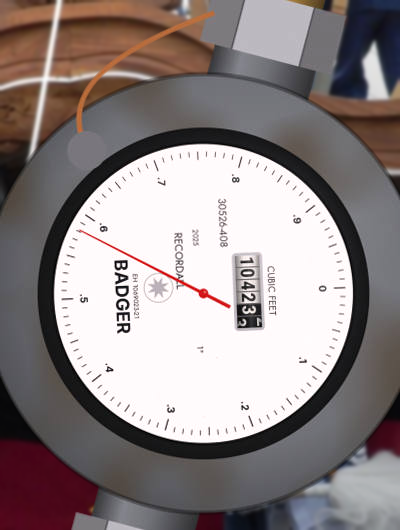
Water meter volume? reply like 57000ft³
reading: 104232.58ft³
